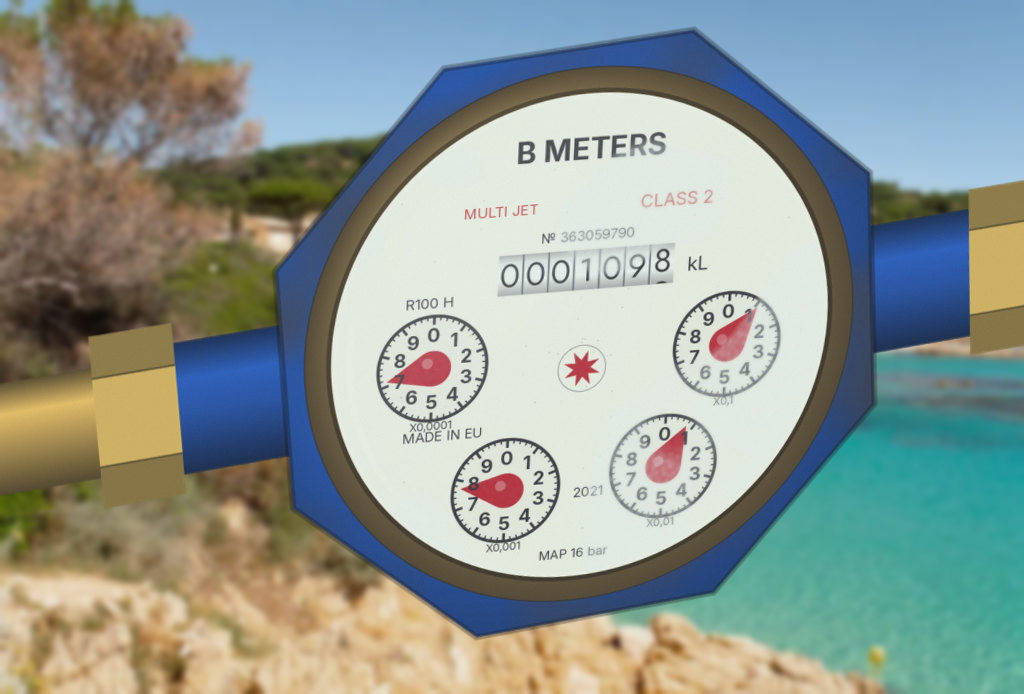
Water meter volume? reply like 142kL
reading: 1098.1077kL
